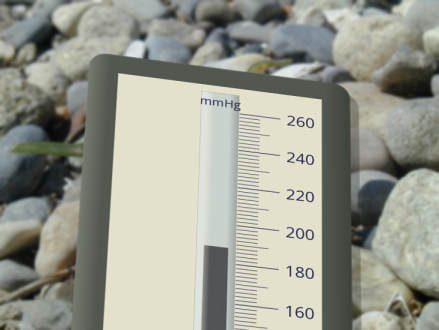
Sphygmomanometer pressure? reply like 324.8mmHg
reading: 188mmHg
